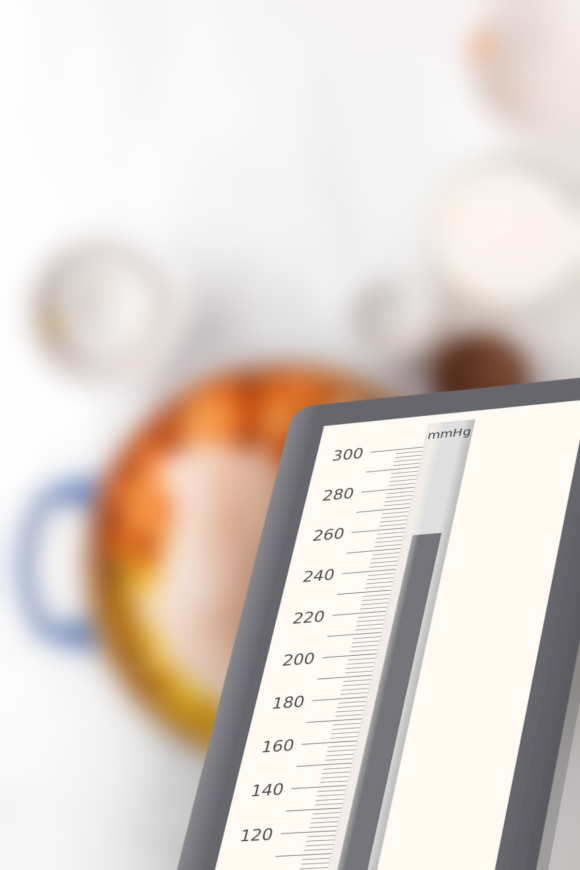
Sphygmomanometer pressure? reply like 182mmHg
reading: 256mmHg
